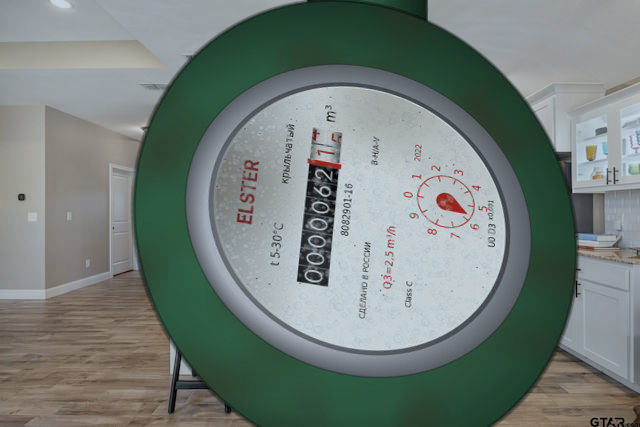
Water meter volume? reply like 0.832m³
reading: 62.145m³
